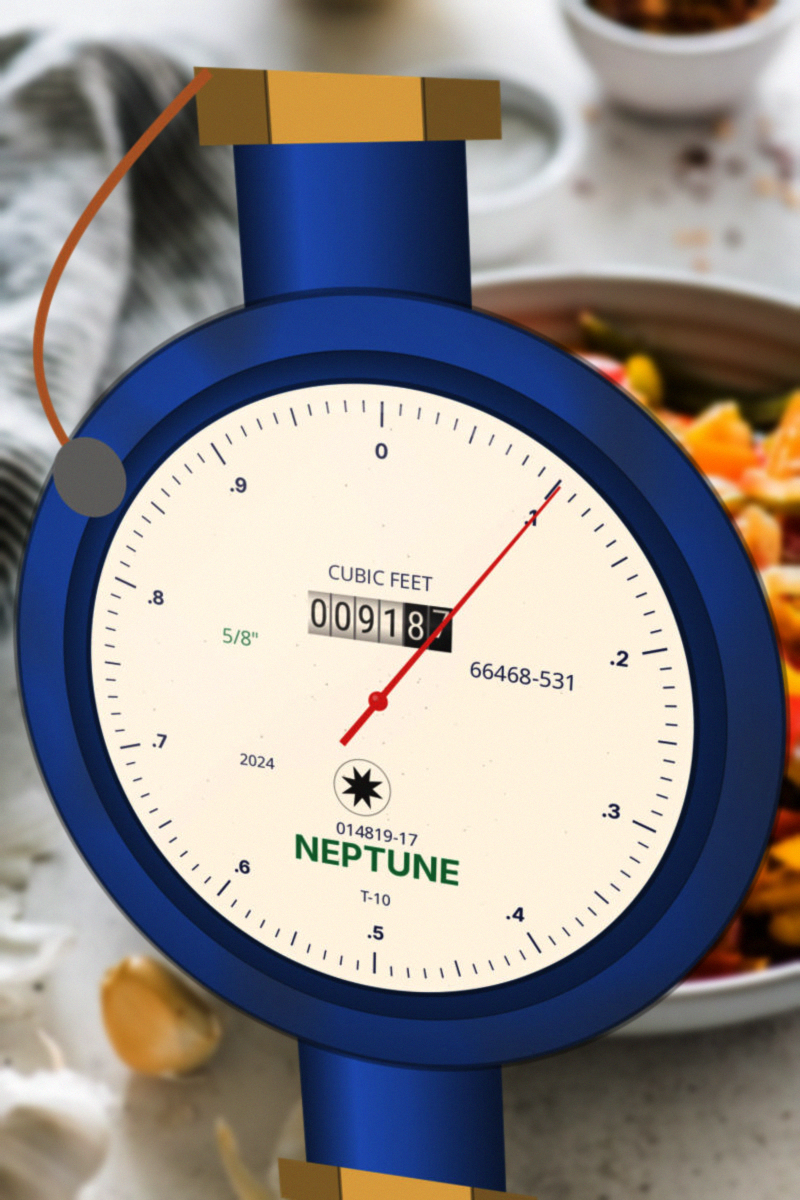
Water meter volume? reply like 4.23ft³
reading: 9187.10ft³
